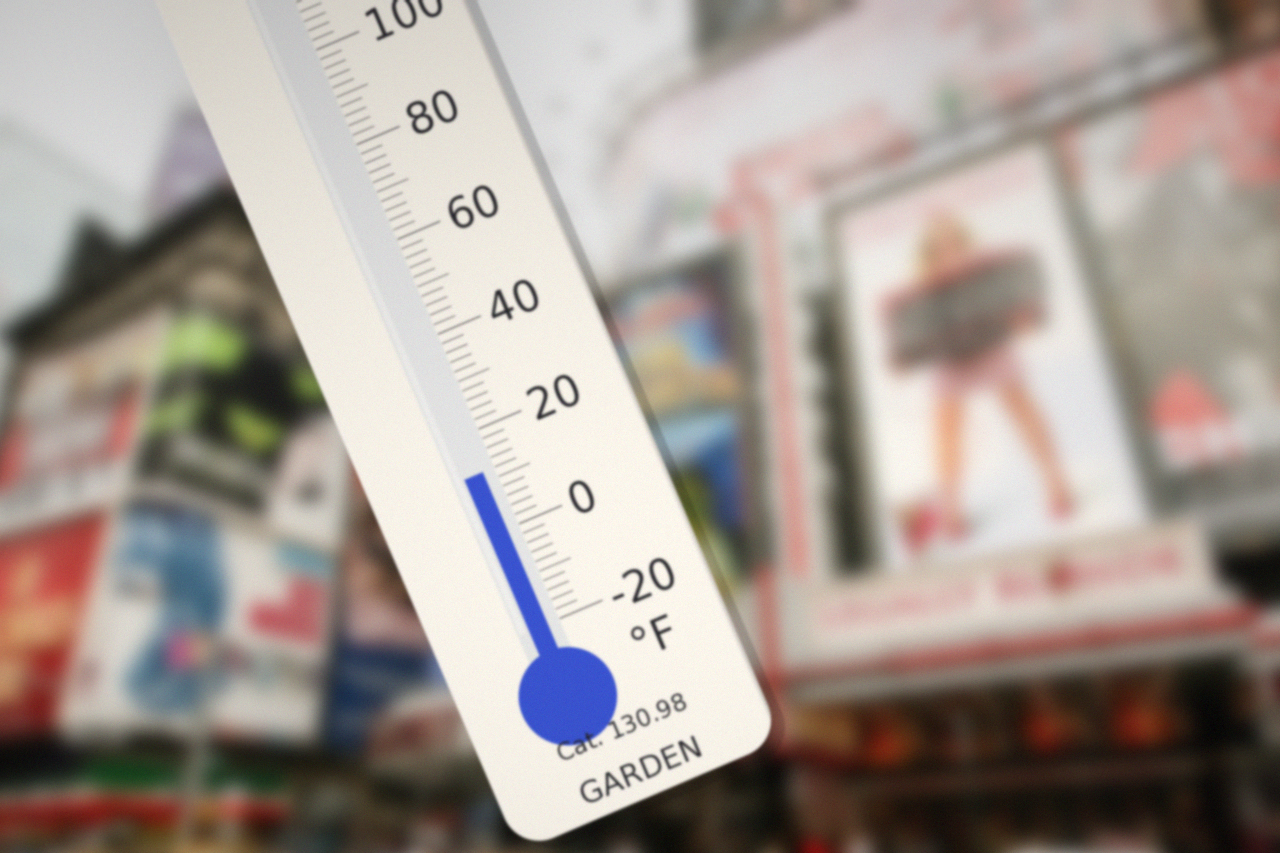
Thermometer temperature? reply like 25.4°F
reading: 12°F
